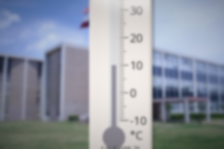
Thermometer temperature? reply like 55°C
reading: 10°C
